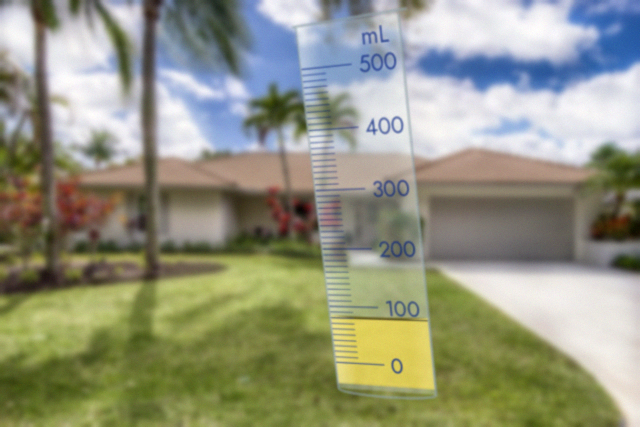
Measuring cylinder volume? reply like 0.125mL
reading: 80mL
